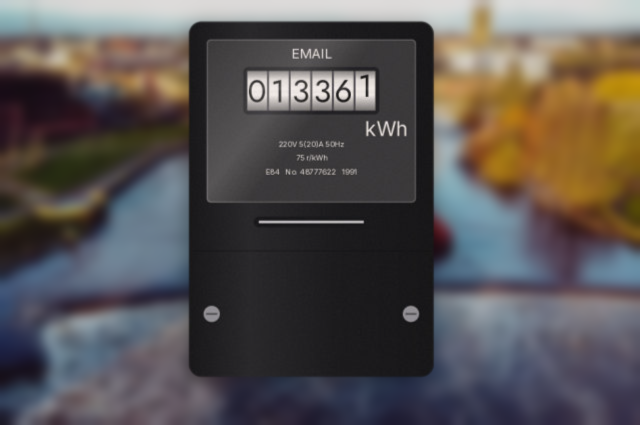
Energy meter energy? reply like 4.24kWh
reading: 13361kWh
